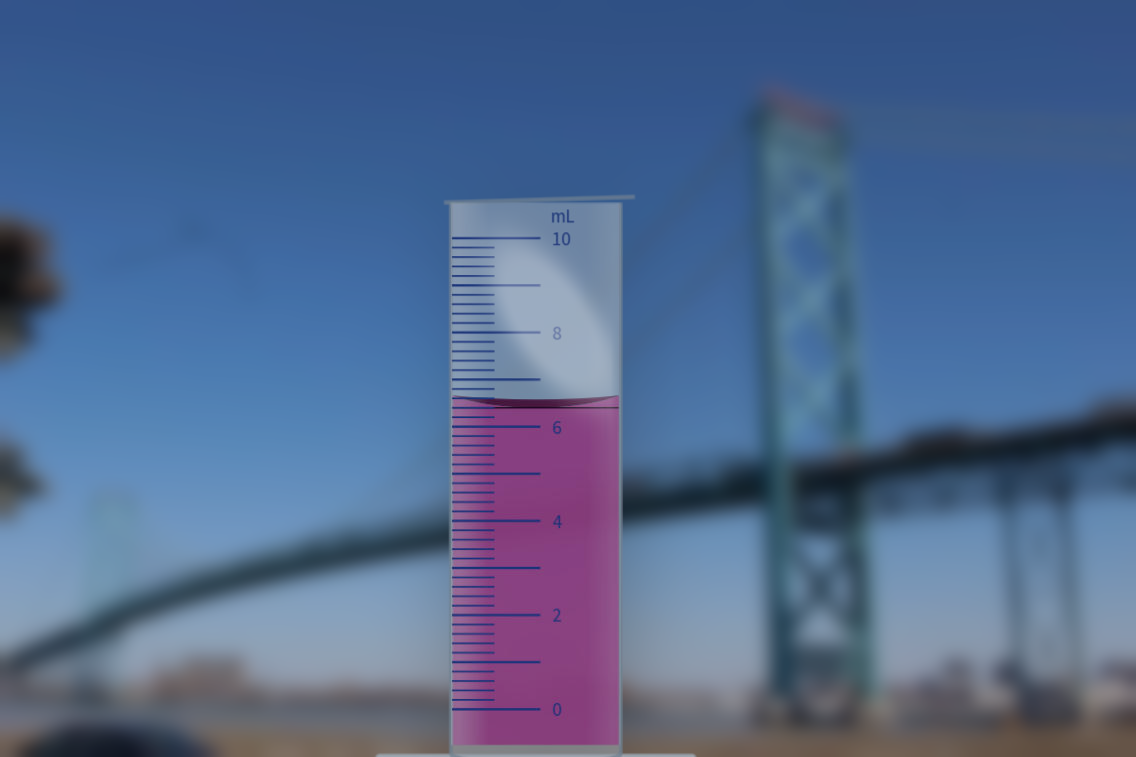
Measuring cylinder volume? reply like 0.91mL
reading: 6.4mL
